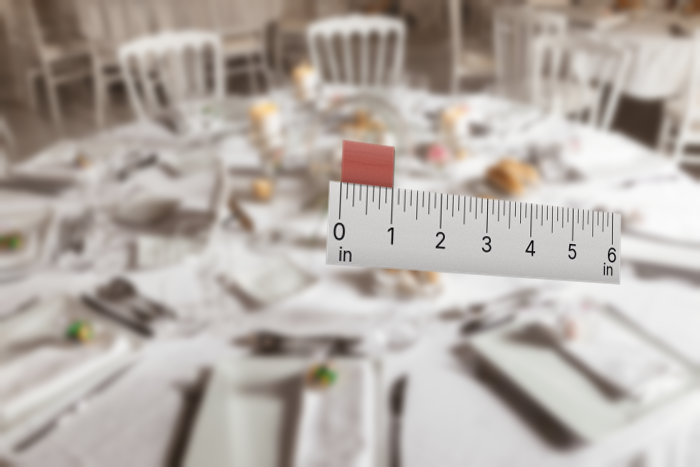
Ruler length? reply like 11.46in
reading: 1in
